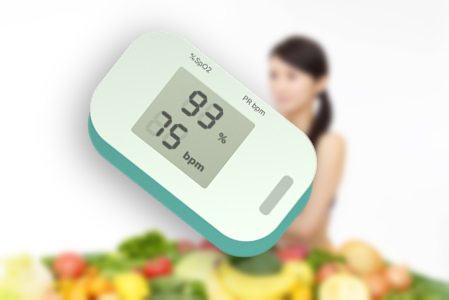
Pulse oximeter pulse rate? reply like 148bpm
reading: 75bpm
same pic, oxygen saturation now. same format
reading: 93%
